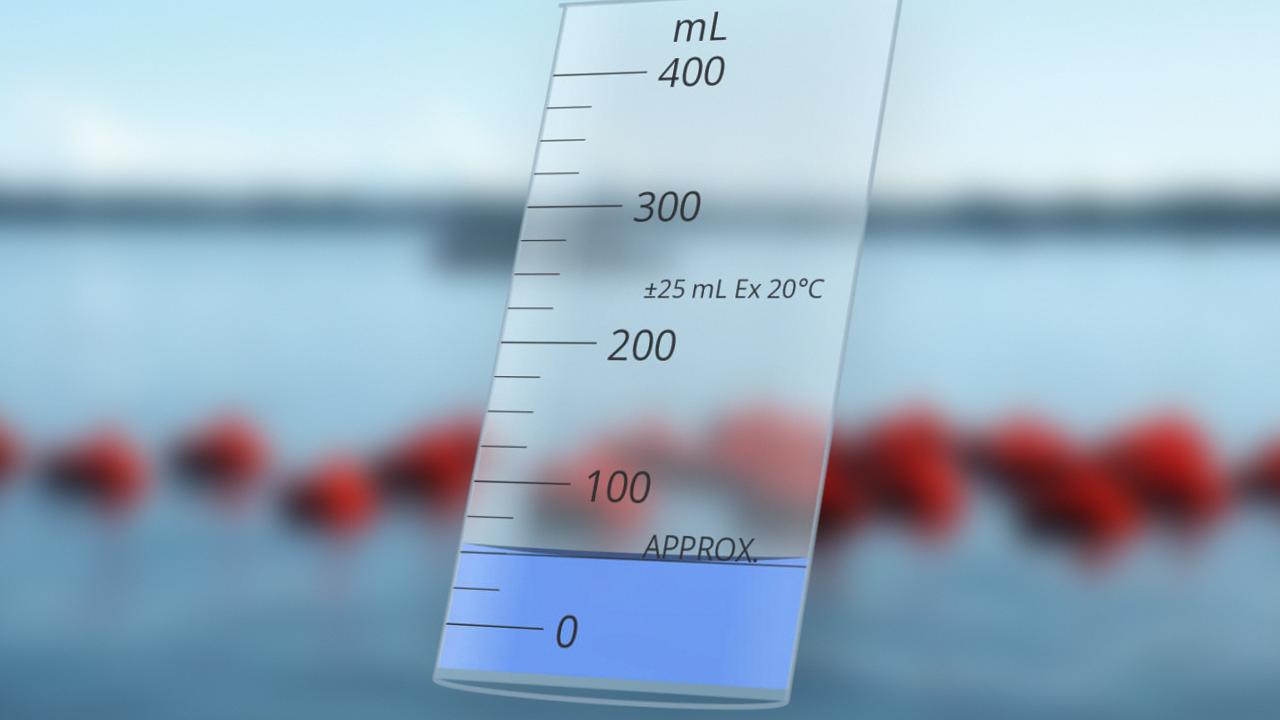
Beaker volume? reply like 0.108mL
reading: 50mL
